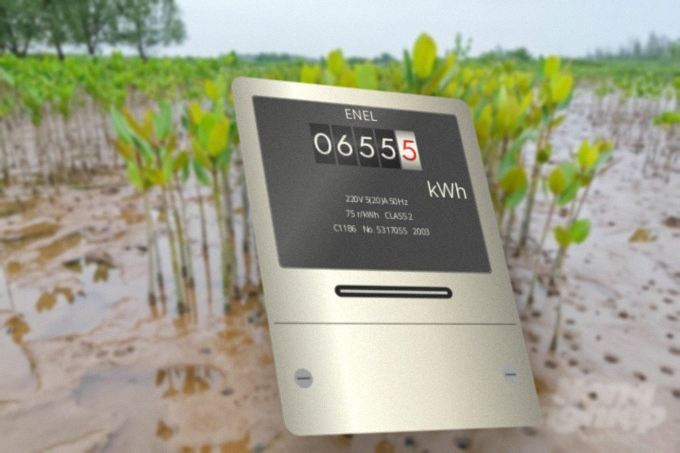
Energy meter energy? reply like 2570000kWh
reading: 655.5kWh
